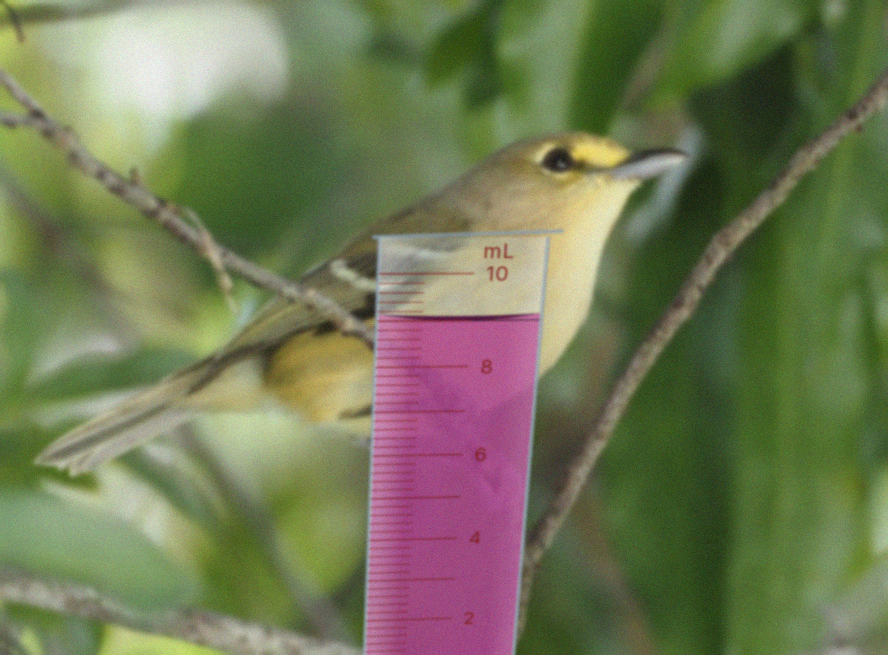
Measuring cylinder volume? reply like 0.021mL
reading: 9mL
